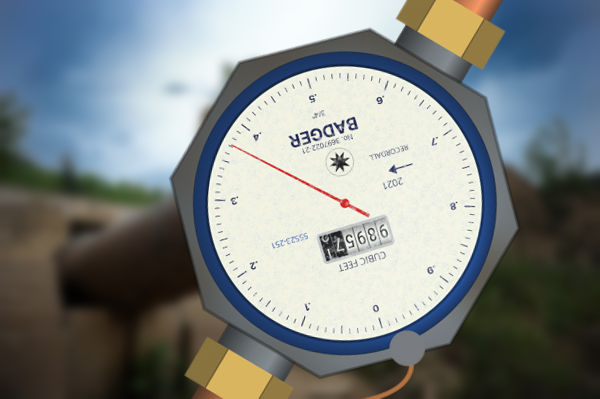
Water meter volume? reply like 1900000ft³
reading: 989571.37ft³
